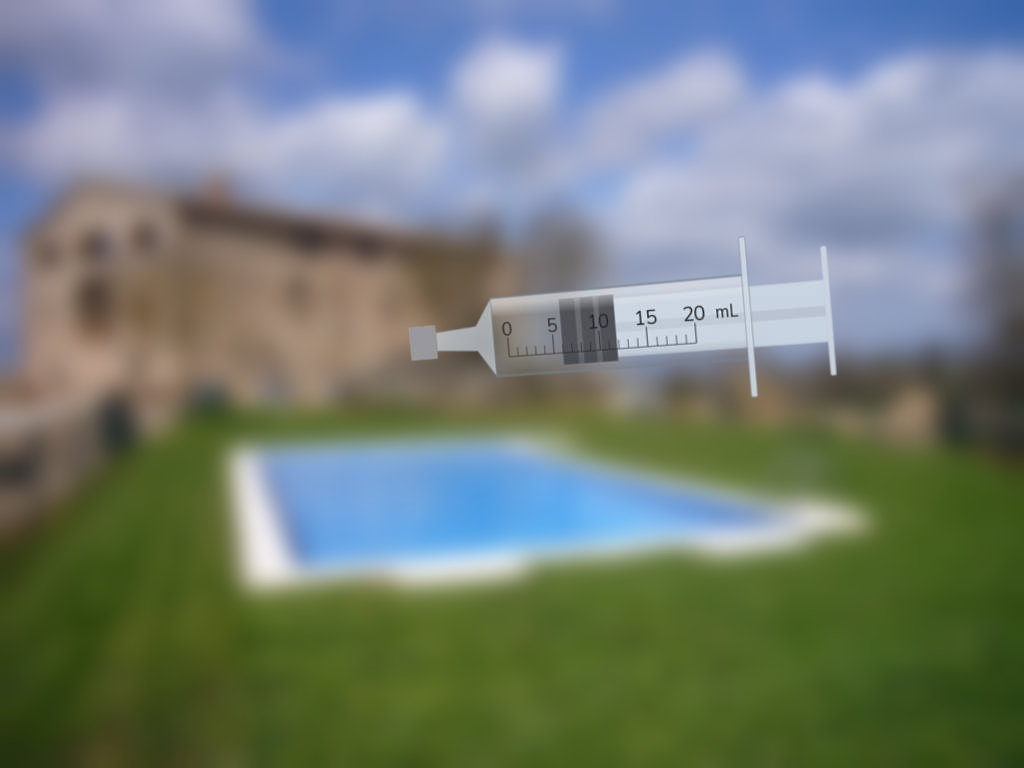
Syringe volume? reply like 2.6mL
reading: 6mL
